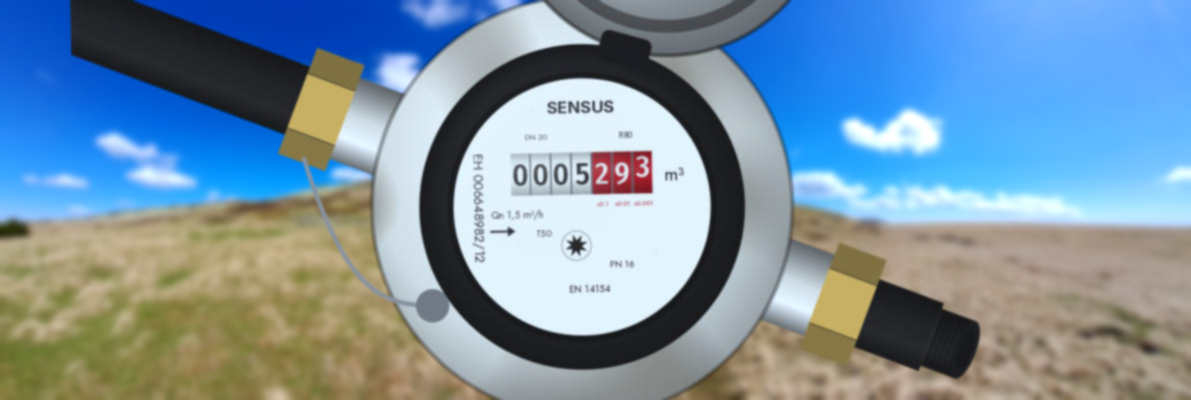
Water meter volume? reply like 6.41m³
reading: 5.293m³
